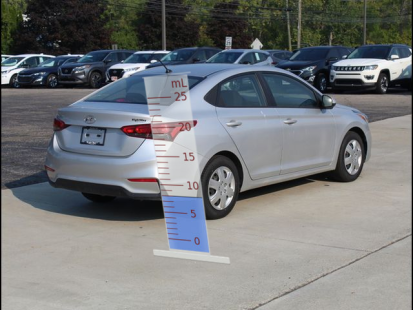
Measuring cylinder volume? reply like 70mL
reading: 8mL
